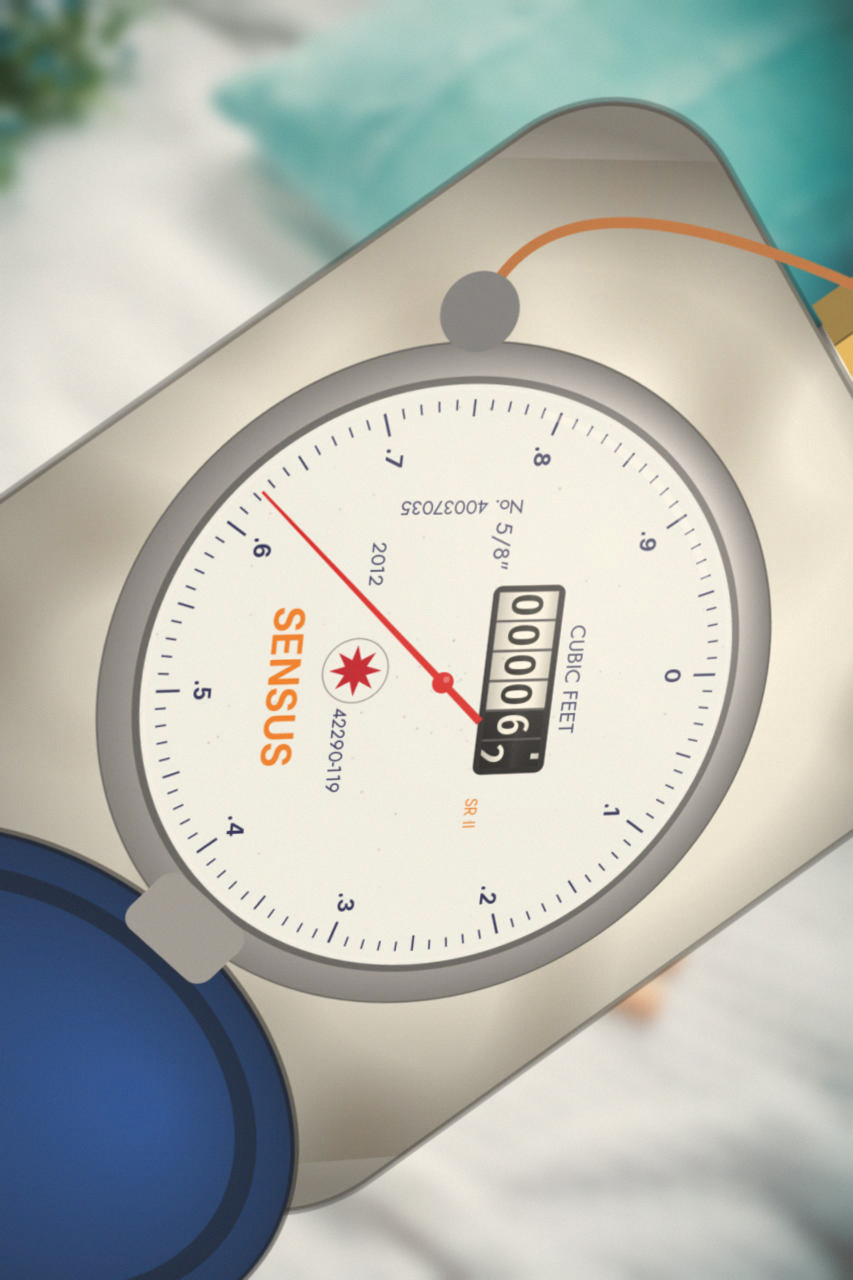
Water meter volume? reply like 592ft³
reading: 61.62ft³
